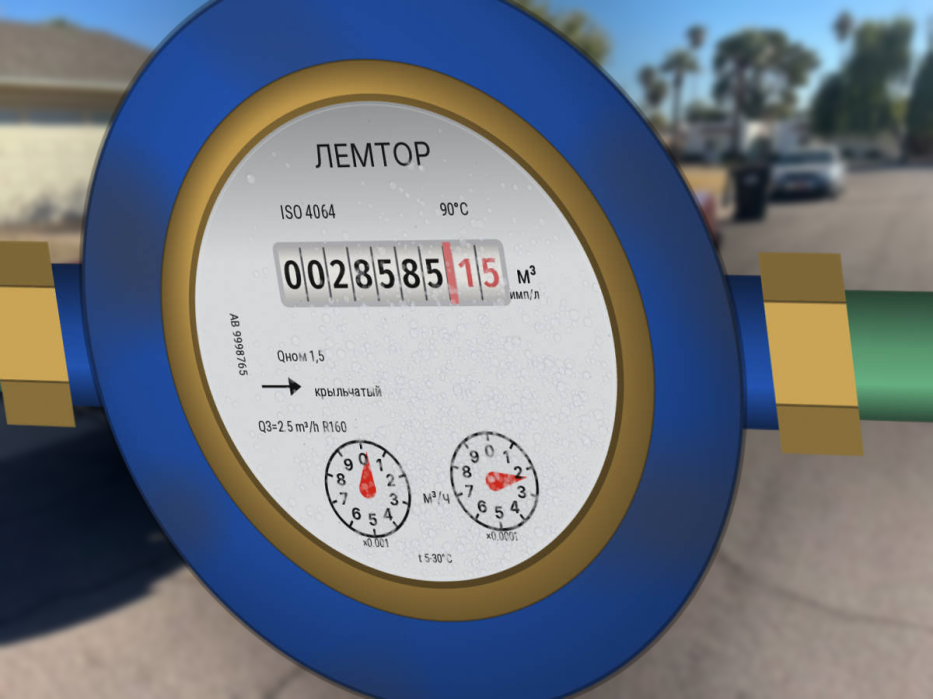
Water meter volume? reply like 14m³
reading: 28585.1502m³
